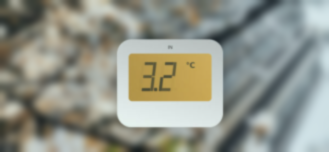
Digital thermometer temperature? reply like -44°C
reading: 3.2°C
